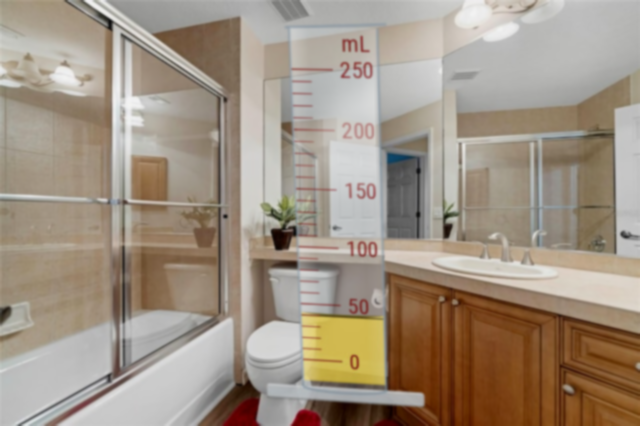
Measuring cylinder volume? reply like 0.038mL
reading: 40mL
